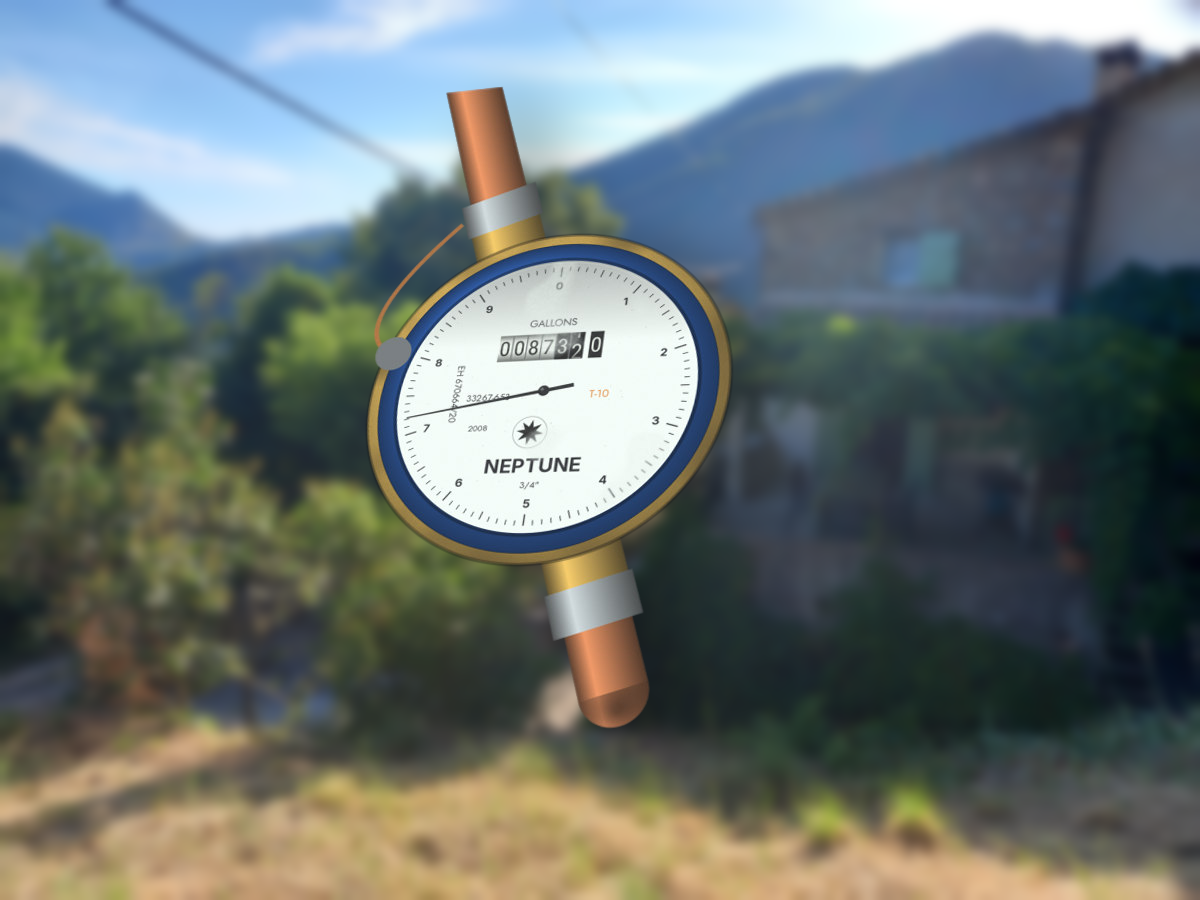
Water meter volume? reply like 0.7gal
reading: 87317.2gal
